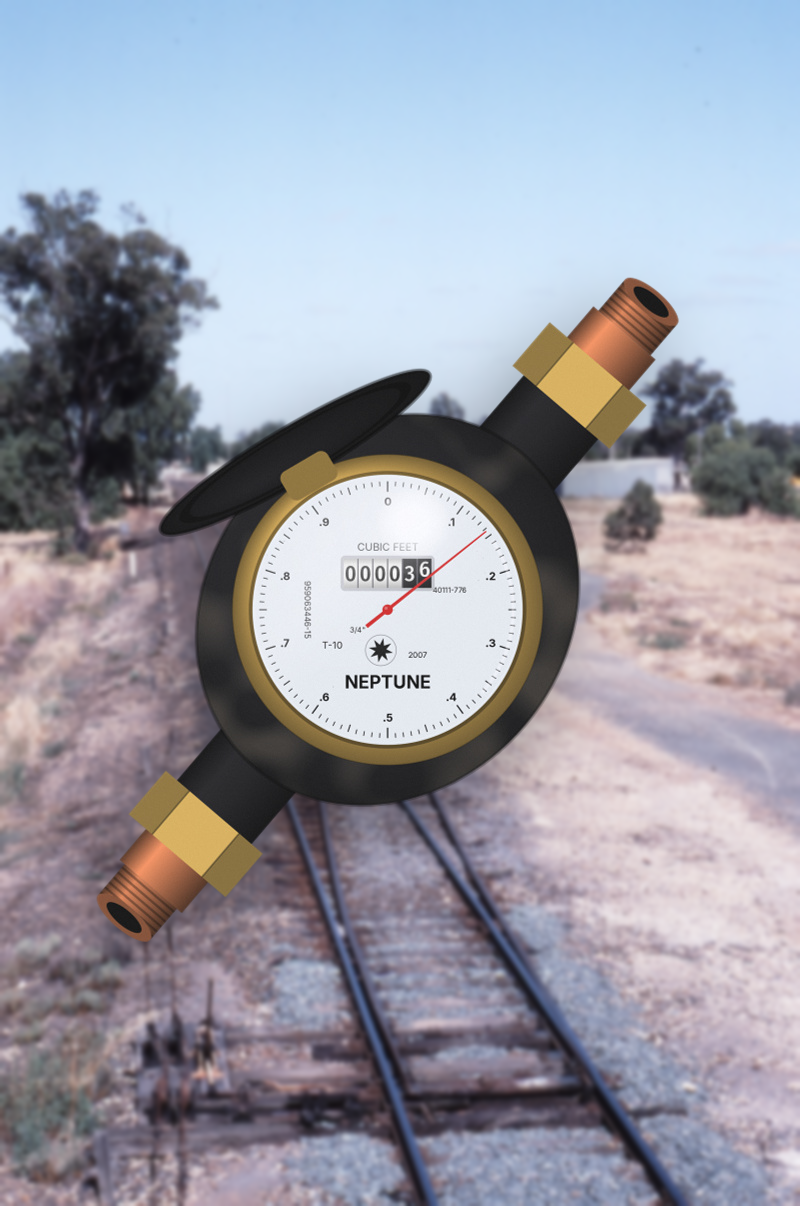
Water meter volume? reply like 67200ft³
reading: 36.14ft³
